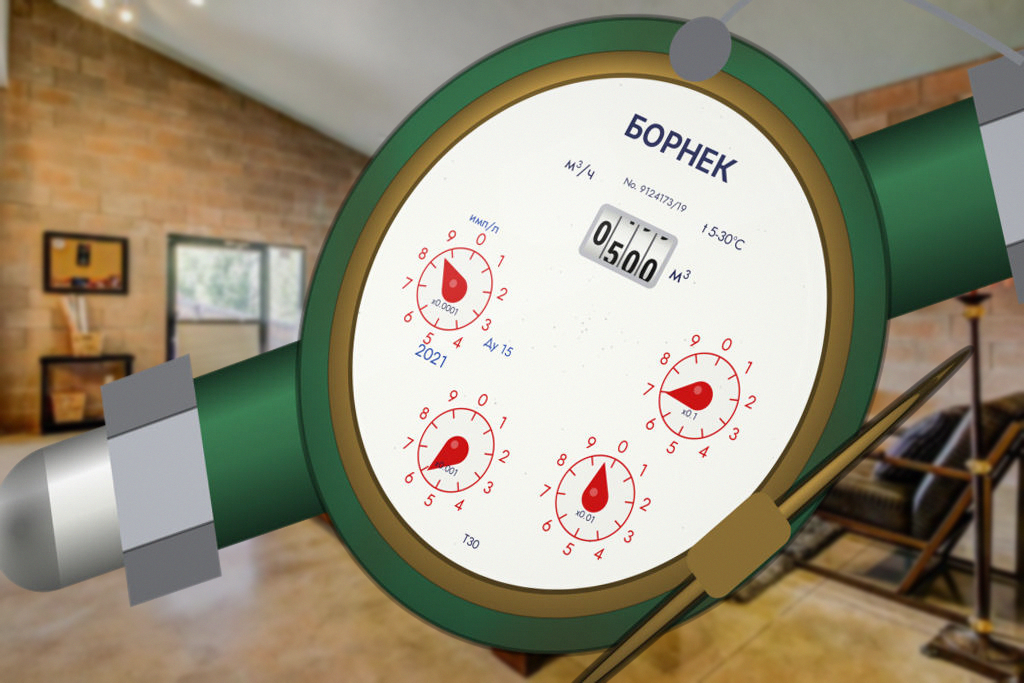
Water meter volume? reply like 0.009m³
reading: 499.6958m³
